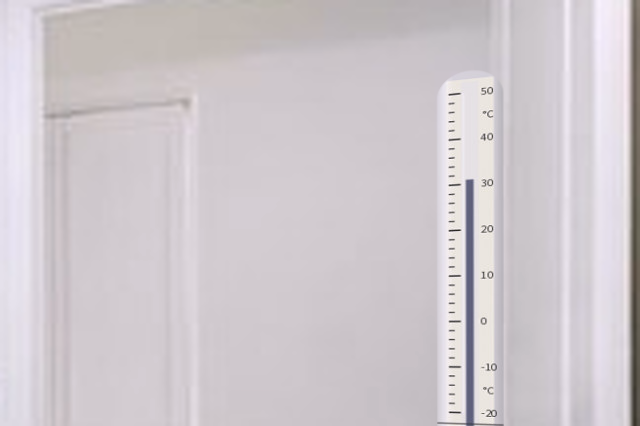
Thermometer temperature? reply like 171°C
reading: 31°C
